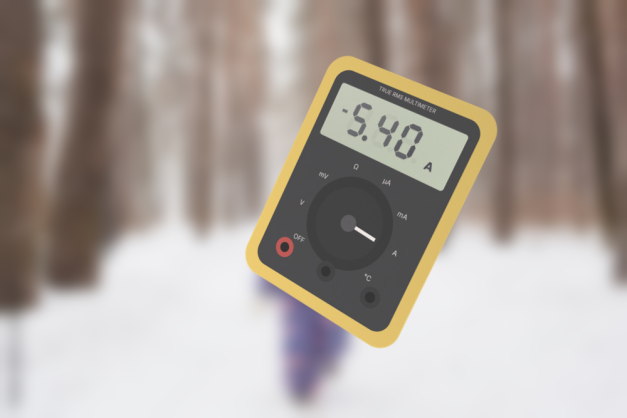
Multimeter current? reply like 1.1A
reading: -5.40A
